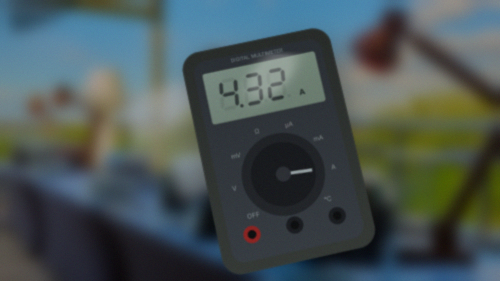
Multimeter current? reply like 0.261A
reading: 4.32A
